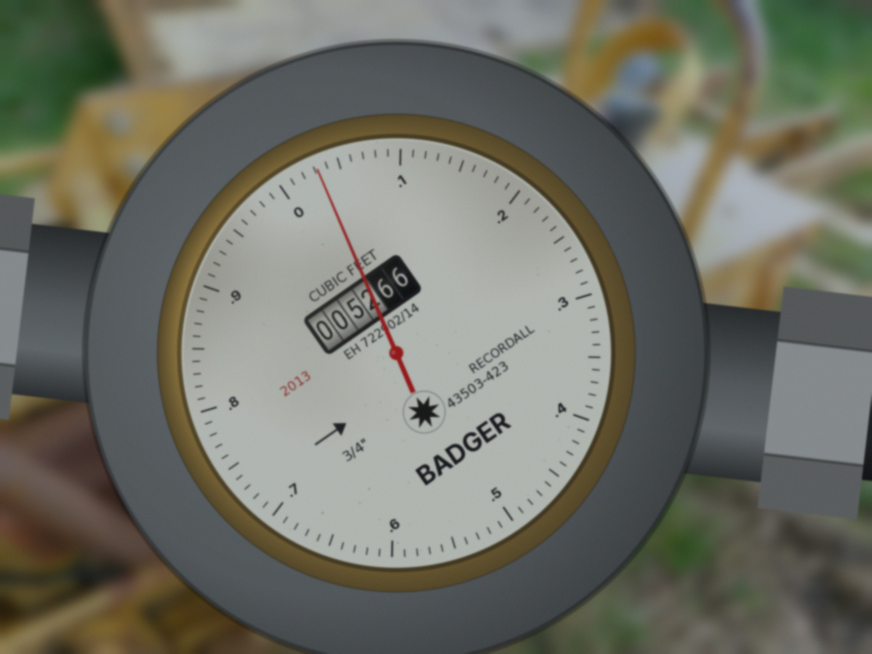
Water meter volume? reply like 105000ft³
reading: 5266.03ft³
